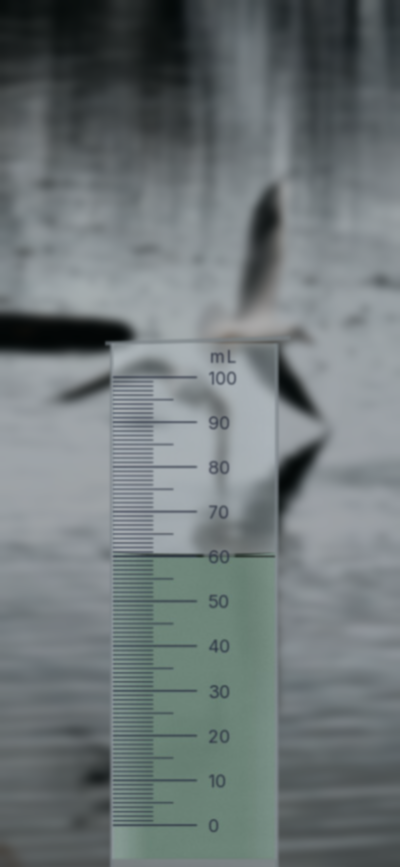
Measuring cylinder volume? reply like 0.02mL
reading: 60mL
